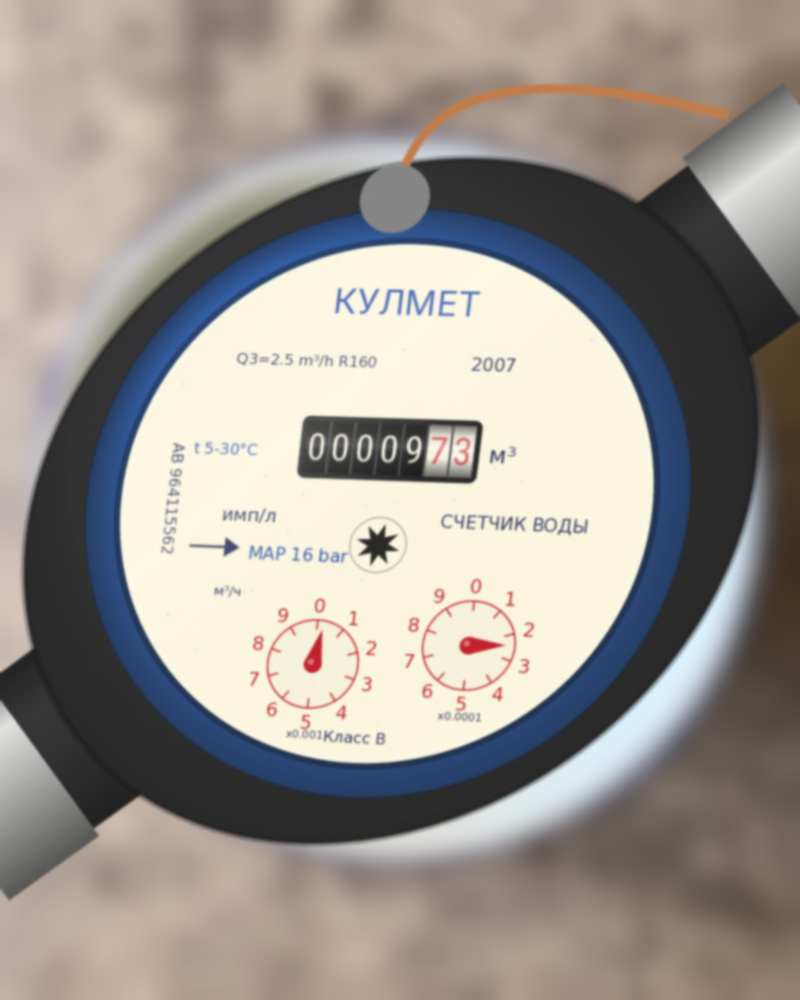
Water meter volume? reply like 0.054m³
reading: 9.7302m³
